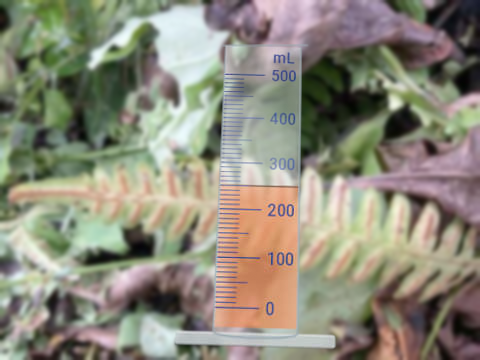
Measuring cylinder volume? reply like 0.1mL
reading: 250mL
